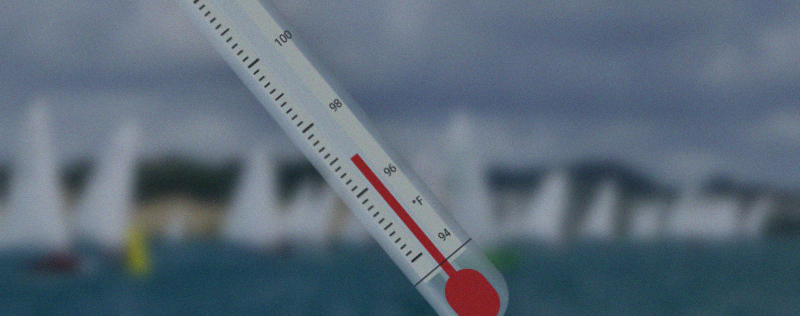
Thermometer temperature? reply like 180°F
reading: 96.8°F
